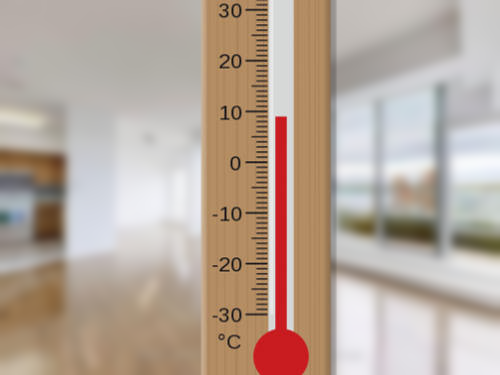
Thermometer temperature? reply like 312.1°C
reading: 9°C
